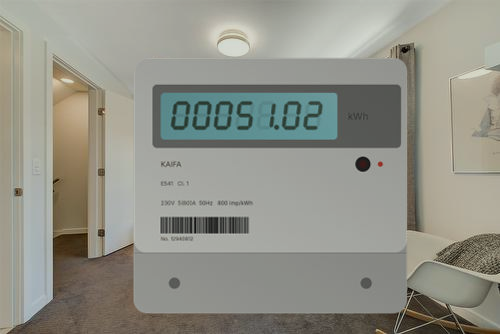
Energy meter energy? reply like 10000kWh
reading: 51.02kWh
